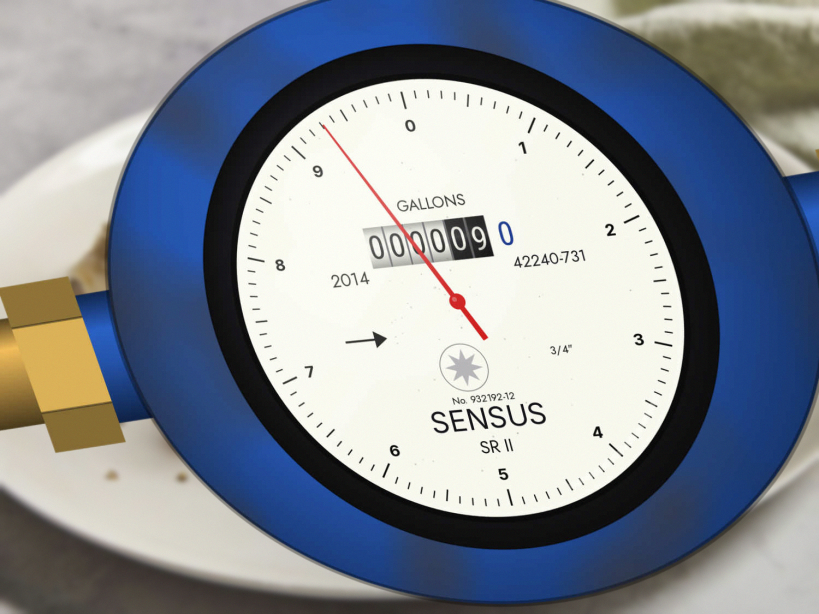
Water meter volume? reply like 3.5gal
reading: 89.3gal
